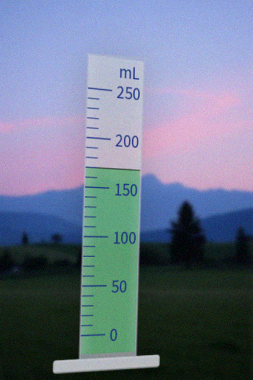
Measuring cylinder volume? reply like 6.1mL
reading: 170mL
